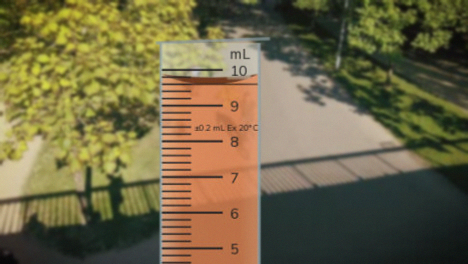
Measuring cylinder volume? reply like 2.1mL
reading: 9.6mL
